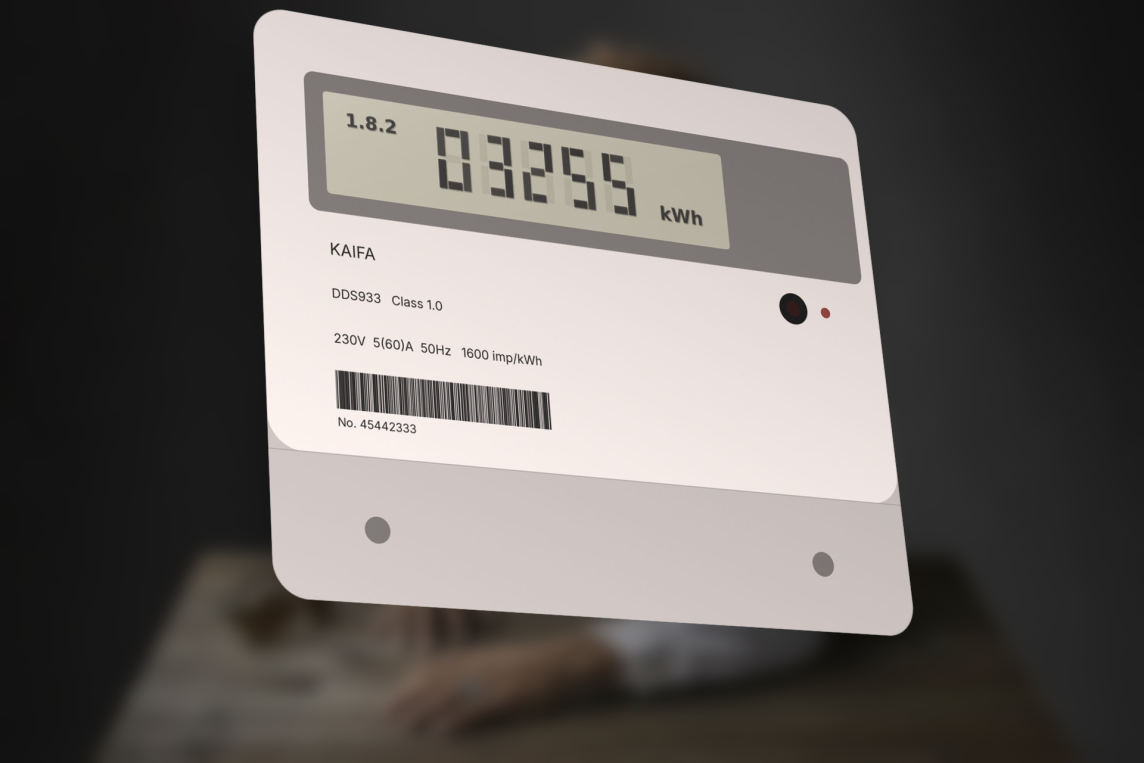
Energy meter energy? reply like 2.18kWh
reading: 3255kWh
